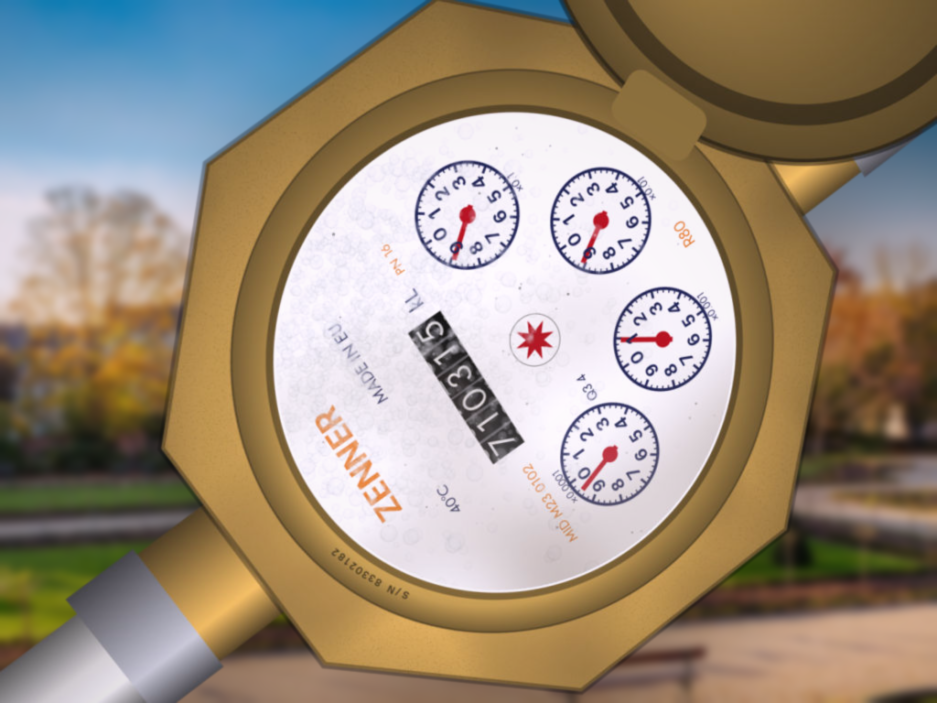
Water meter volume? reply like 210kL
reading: 710315.8909kL
